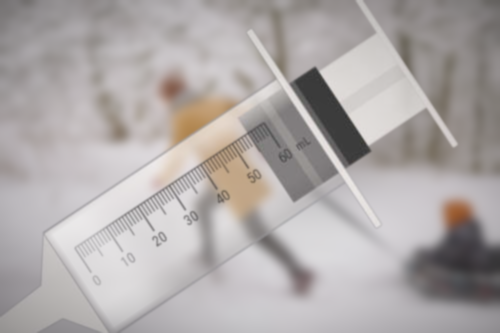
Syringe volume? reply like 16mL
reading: 55mL
